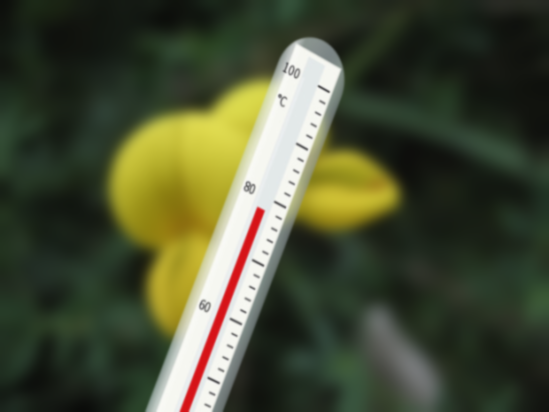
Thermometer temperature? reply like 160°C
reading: 78°C
